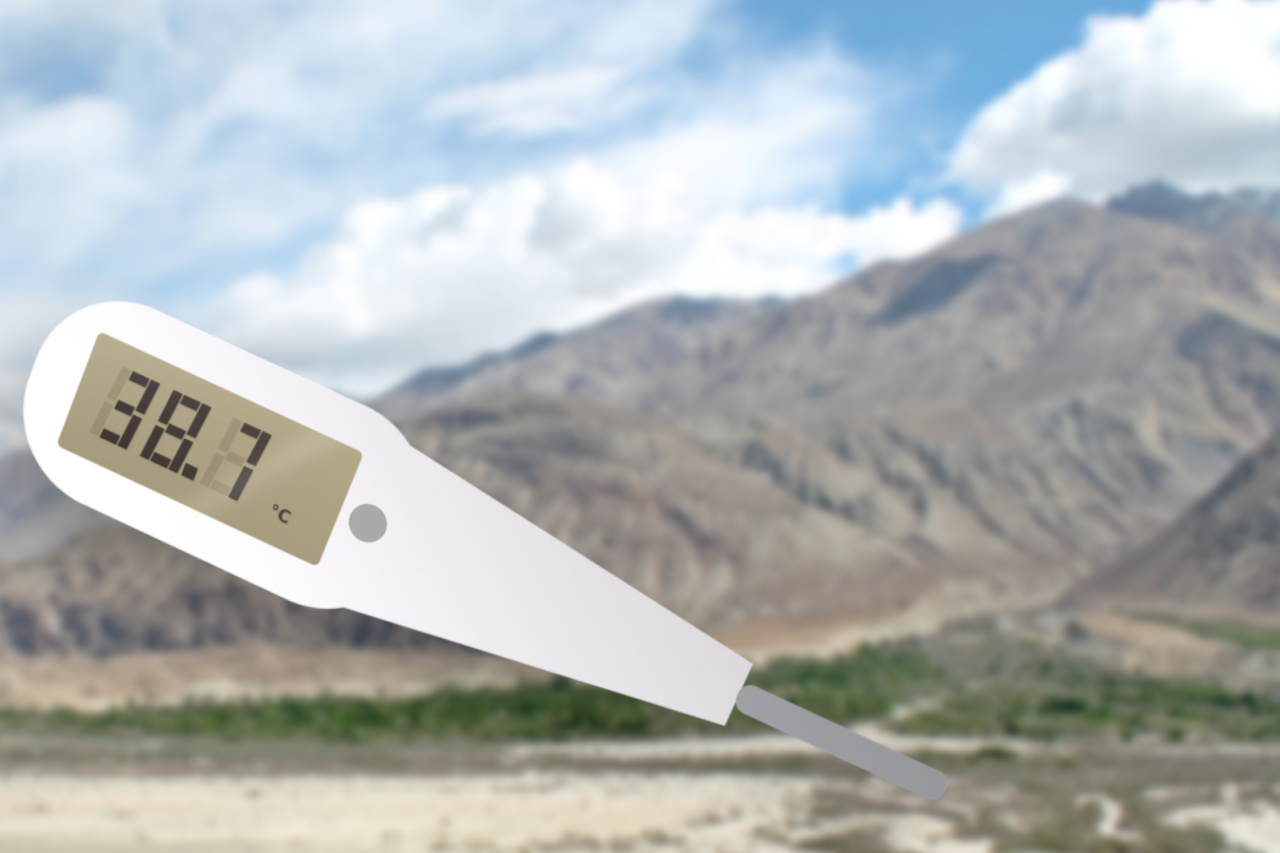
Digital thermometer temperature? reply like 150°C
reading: 38.7°C
